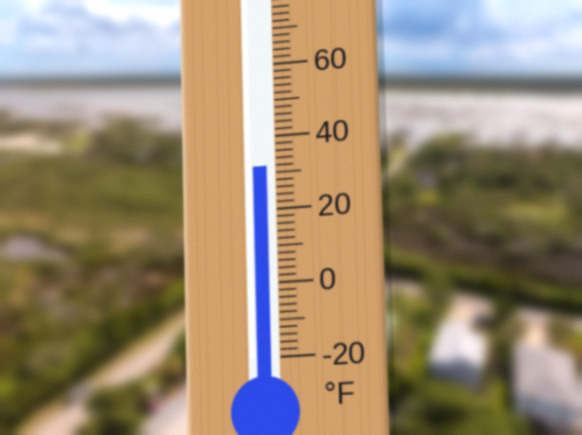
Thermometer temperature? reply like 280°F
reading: 32°F
